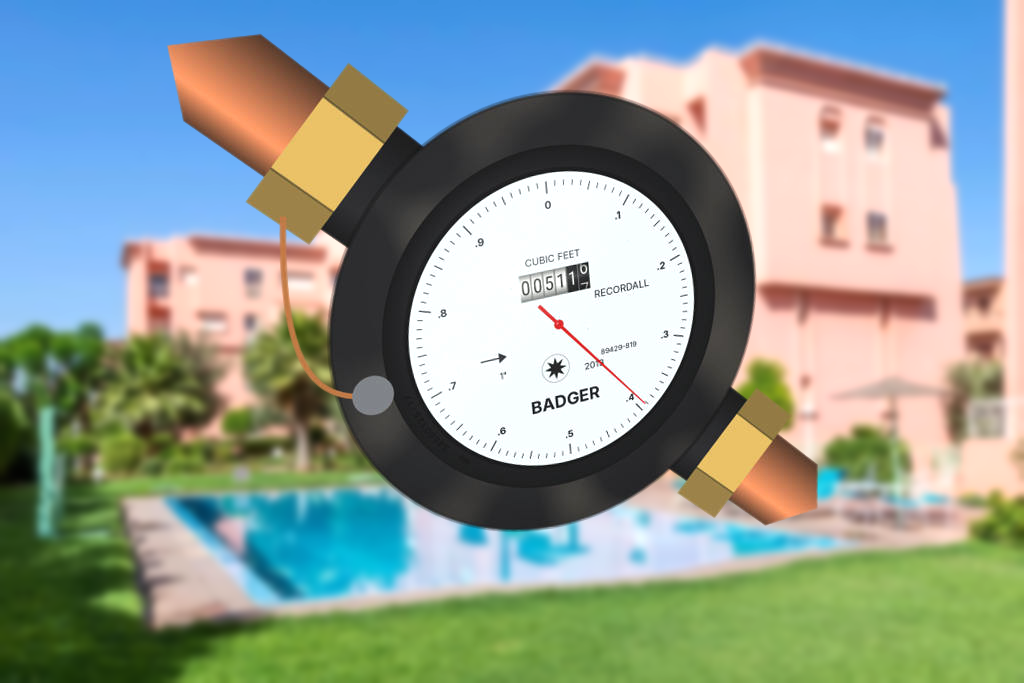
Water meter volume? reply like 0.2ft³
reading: 5116.39ft³
